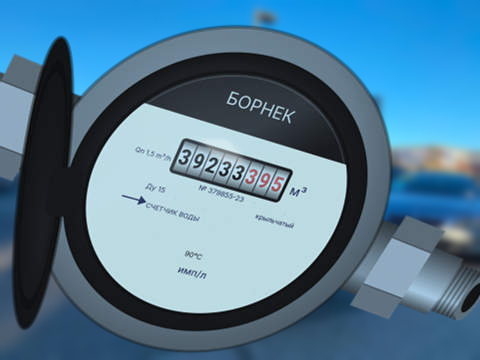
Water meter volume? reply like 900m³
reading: 39233.395m³
